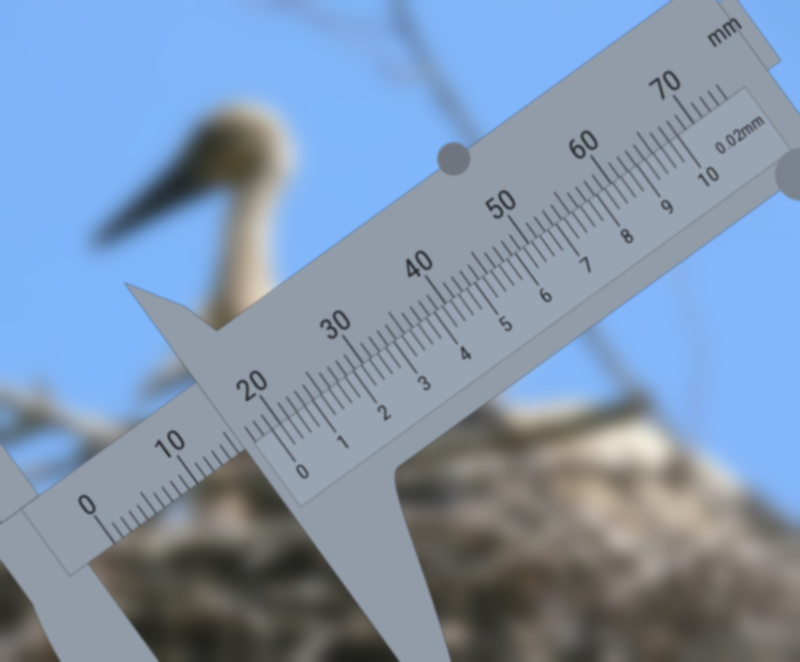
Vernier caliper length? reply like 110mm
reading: 19.0mm
